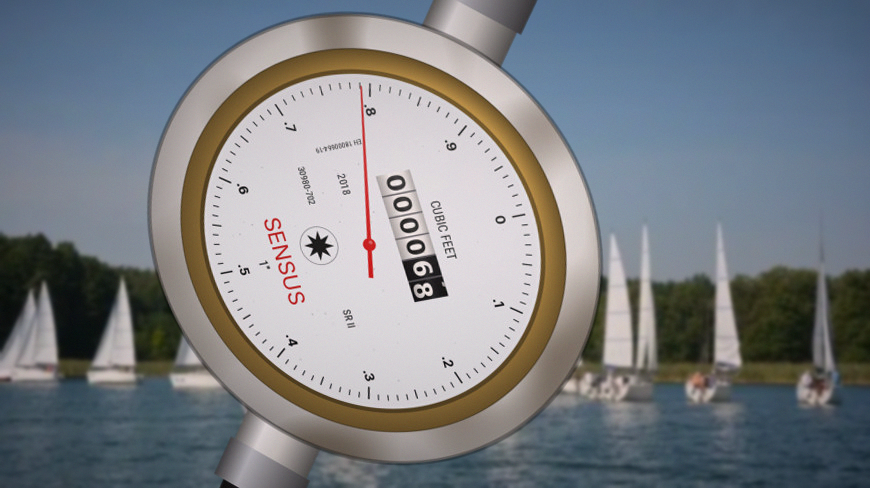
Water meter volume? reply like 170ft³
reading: 67.79ft³
